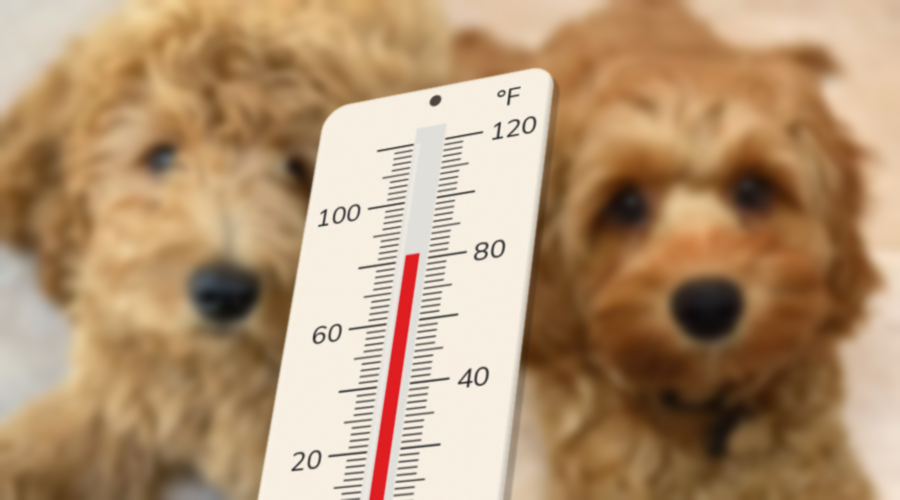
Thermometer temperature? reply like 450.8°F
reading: 82°F
